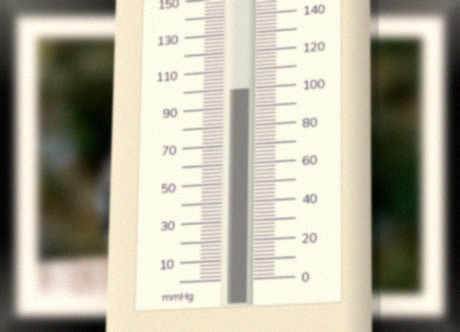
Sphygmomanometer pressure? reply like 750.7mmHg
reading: 100mmHg
